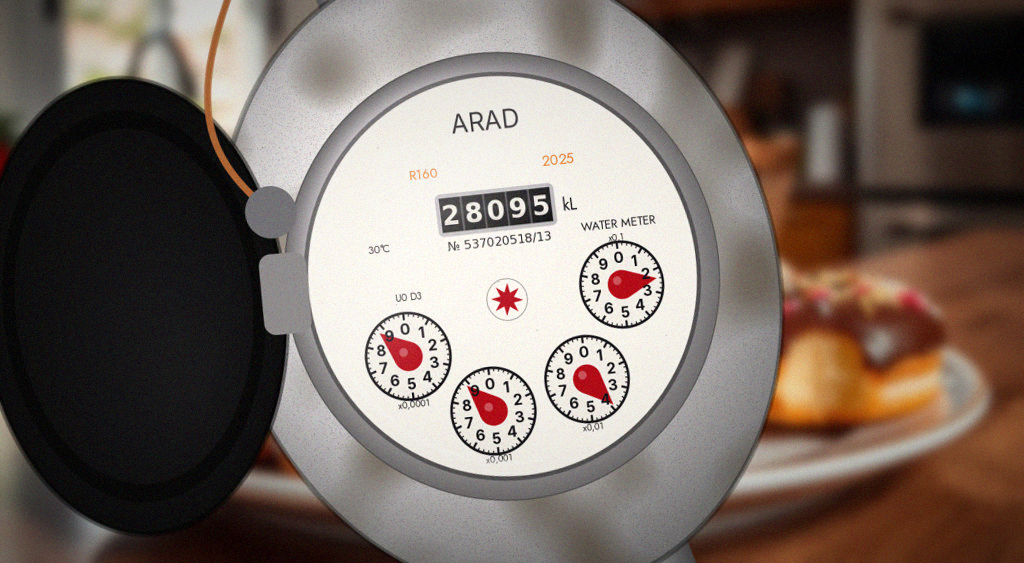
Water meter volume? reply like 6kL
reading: 28095.2388kL
